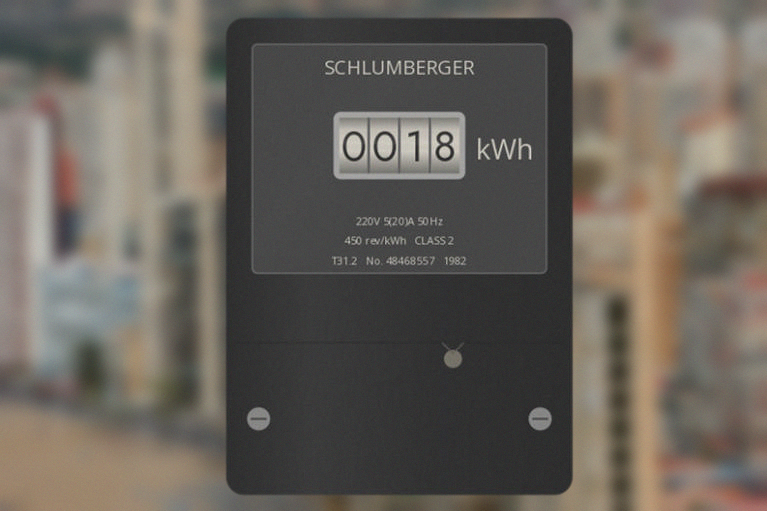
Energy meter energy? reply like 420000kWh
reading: 18kWh
